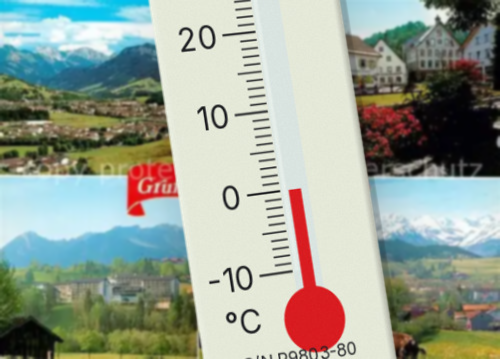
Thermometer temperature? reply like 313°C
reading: 0°C
